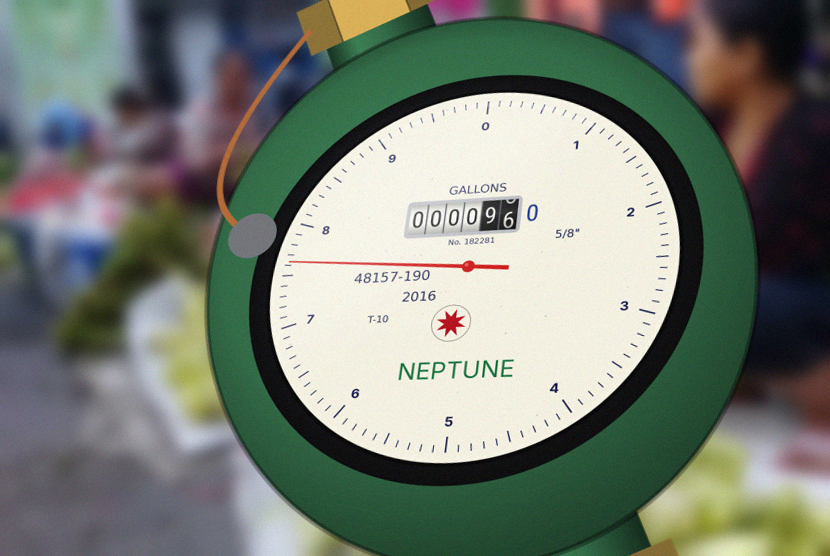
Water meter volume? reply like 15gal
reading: 957.6gal
